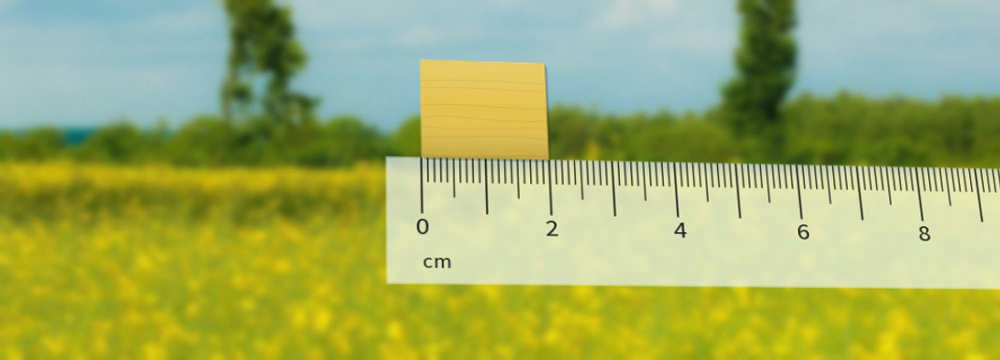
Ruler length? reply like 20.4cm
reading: 2cm
